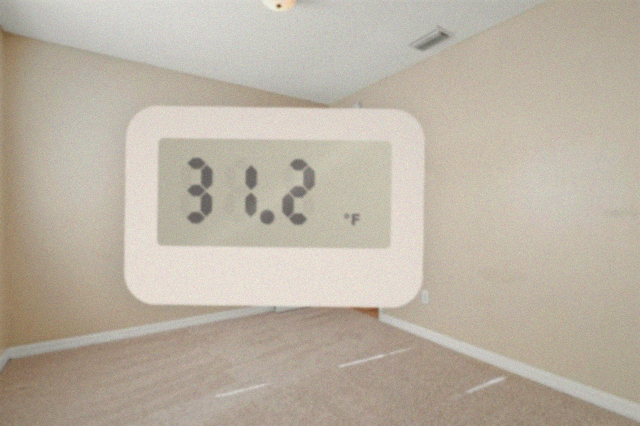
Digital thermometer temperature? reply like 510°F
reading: 31.2°F
